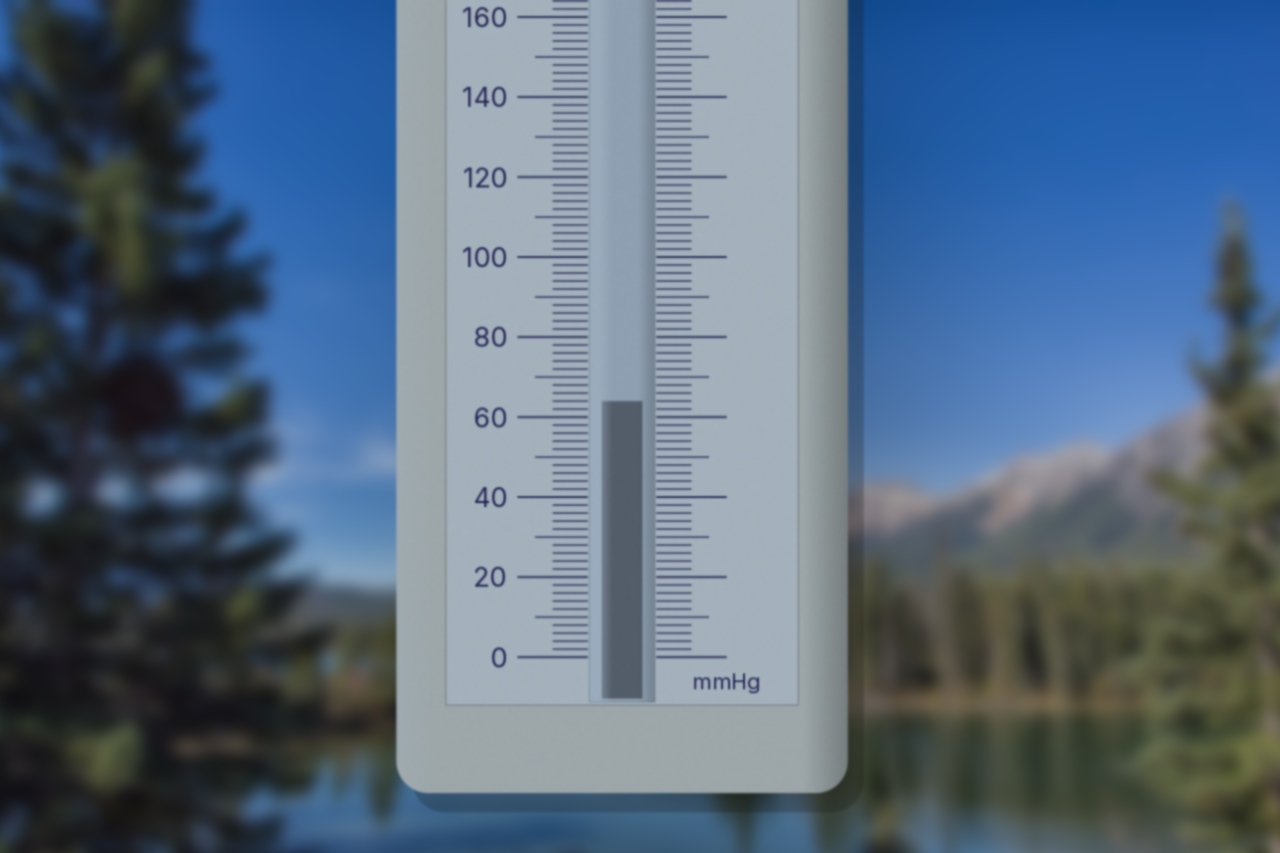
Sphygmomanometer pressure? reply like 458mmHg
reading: 64mmHg
